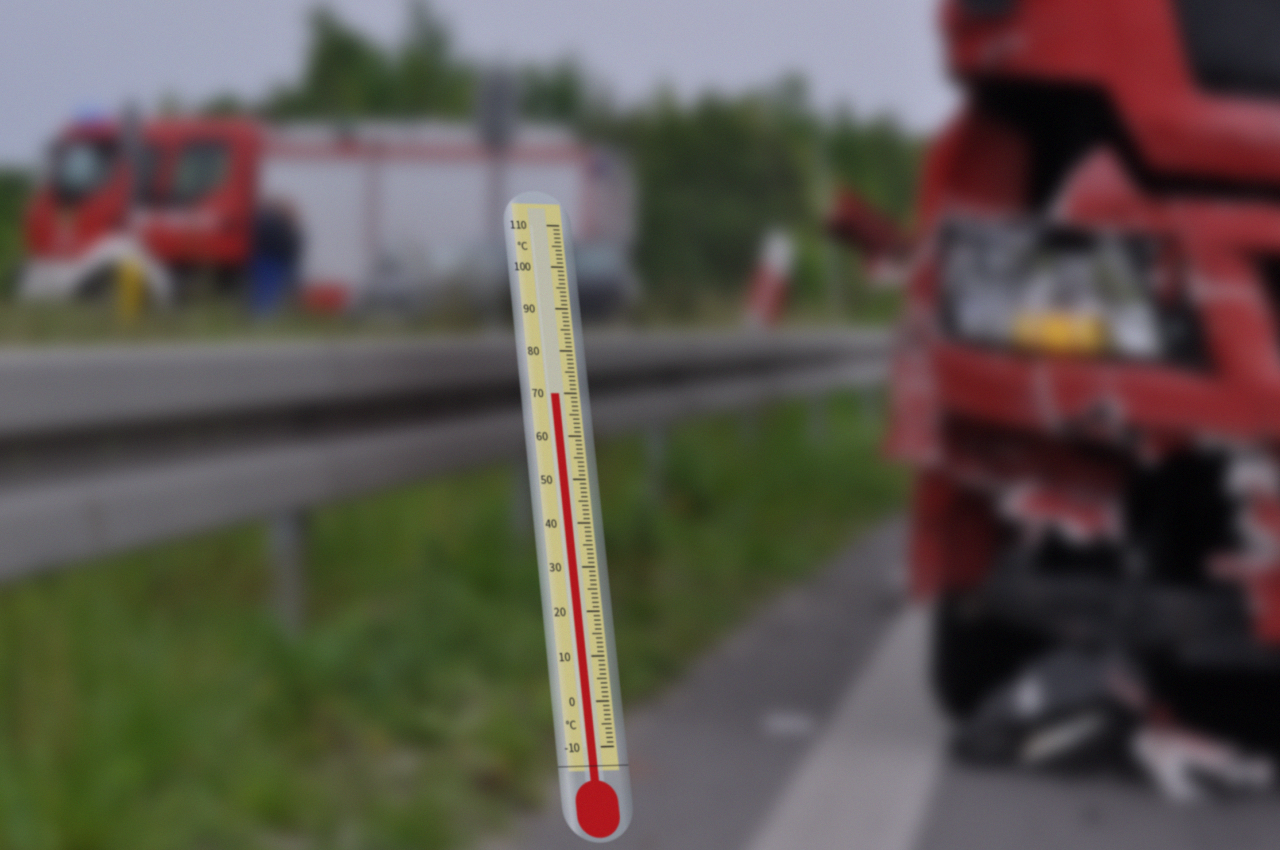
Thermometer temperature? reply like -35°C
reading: 70°C
